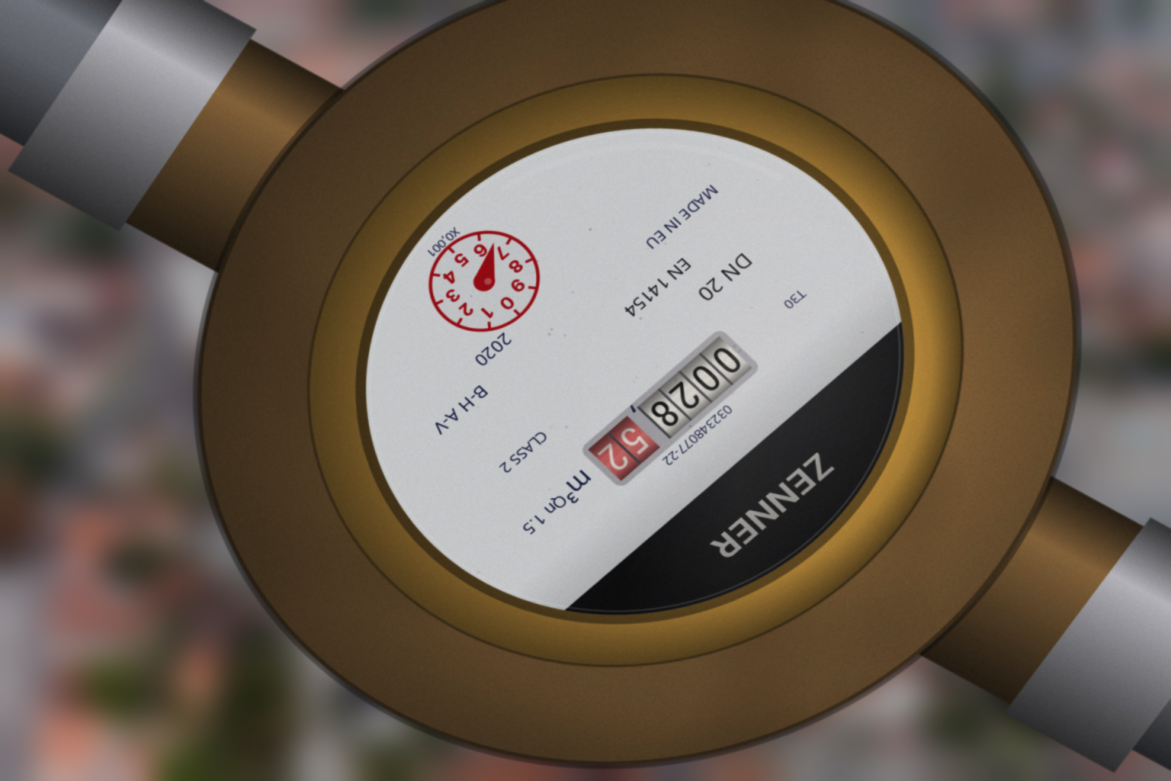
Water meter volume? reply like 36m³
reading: 28.526m³
